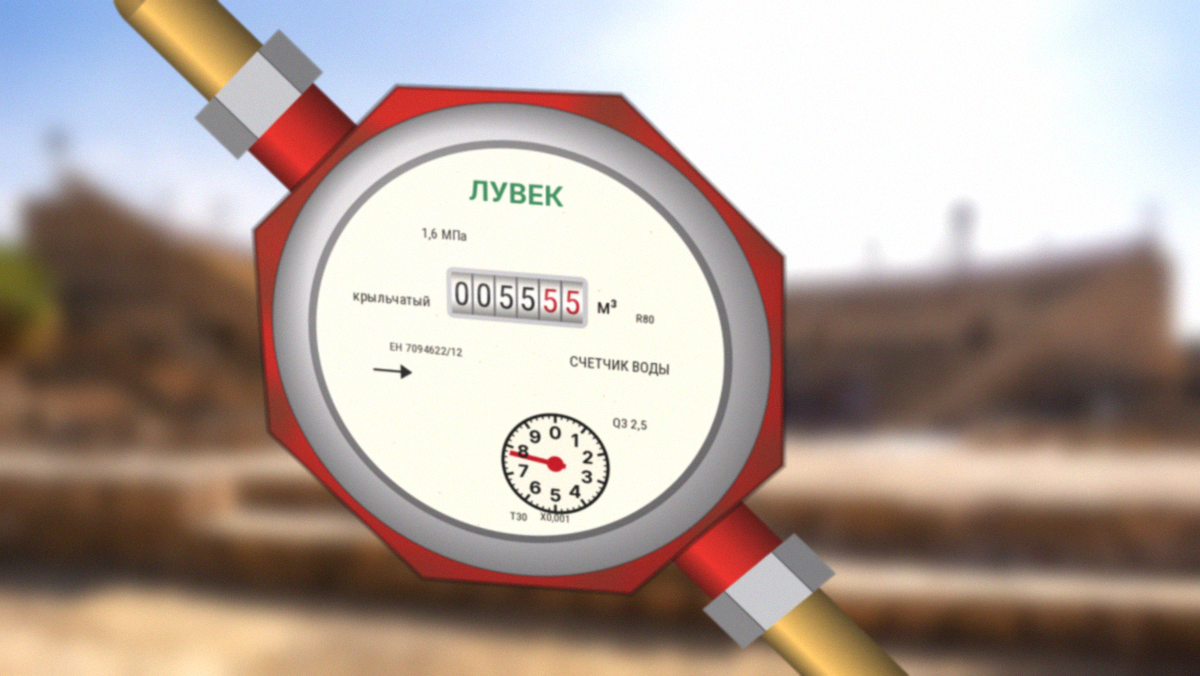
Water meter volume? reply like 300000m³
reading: 55.557m³
